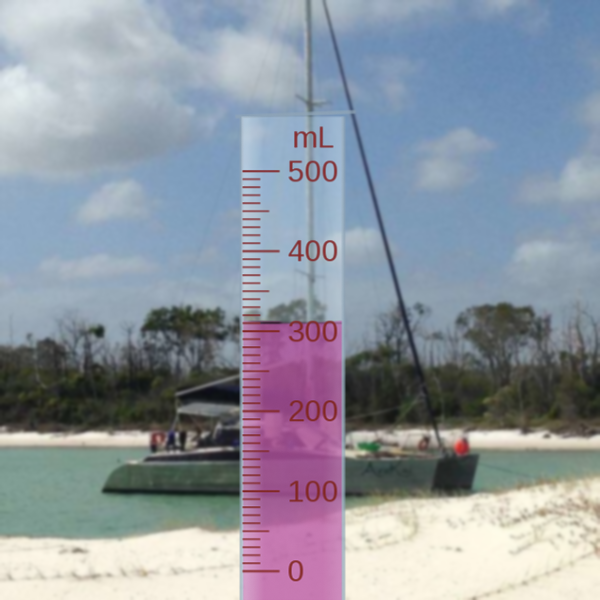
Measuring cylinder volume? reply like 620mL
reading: 310mL
